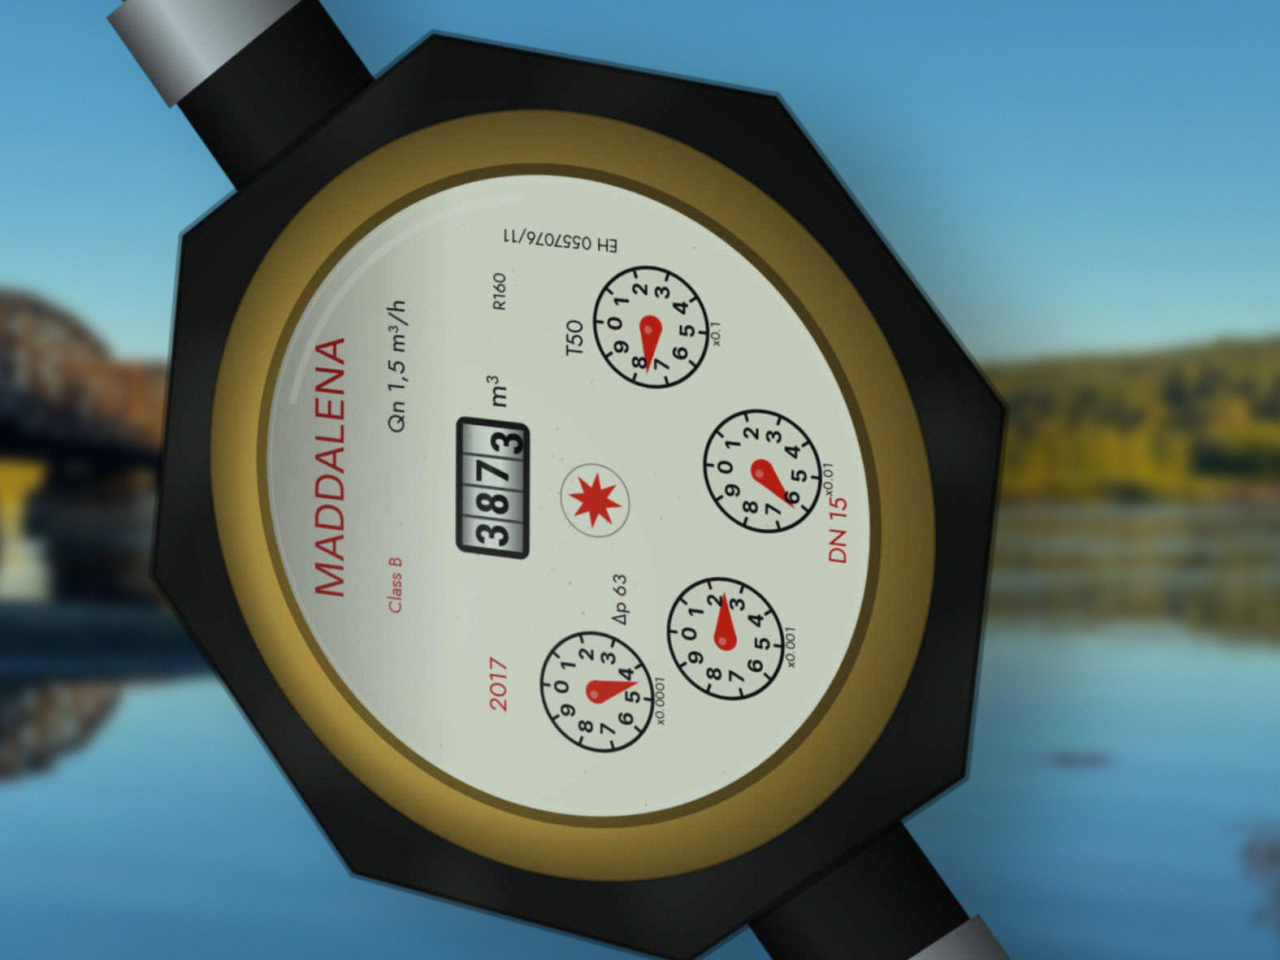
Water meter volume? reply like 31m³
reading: 3872.7624m³
